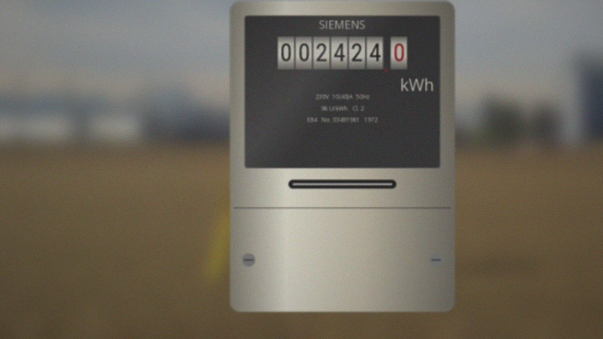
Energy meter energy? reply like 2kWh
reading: 2424.0kWh
